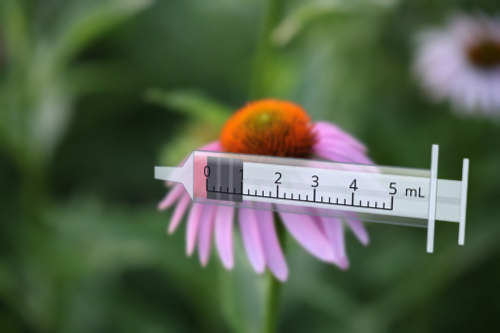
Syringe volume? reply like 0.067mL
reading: 0mL
